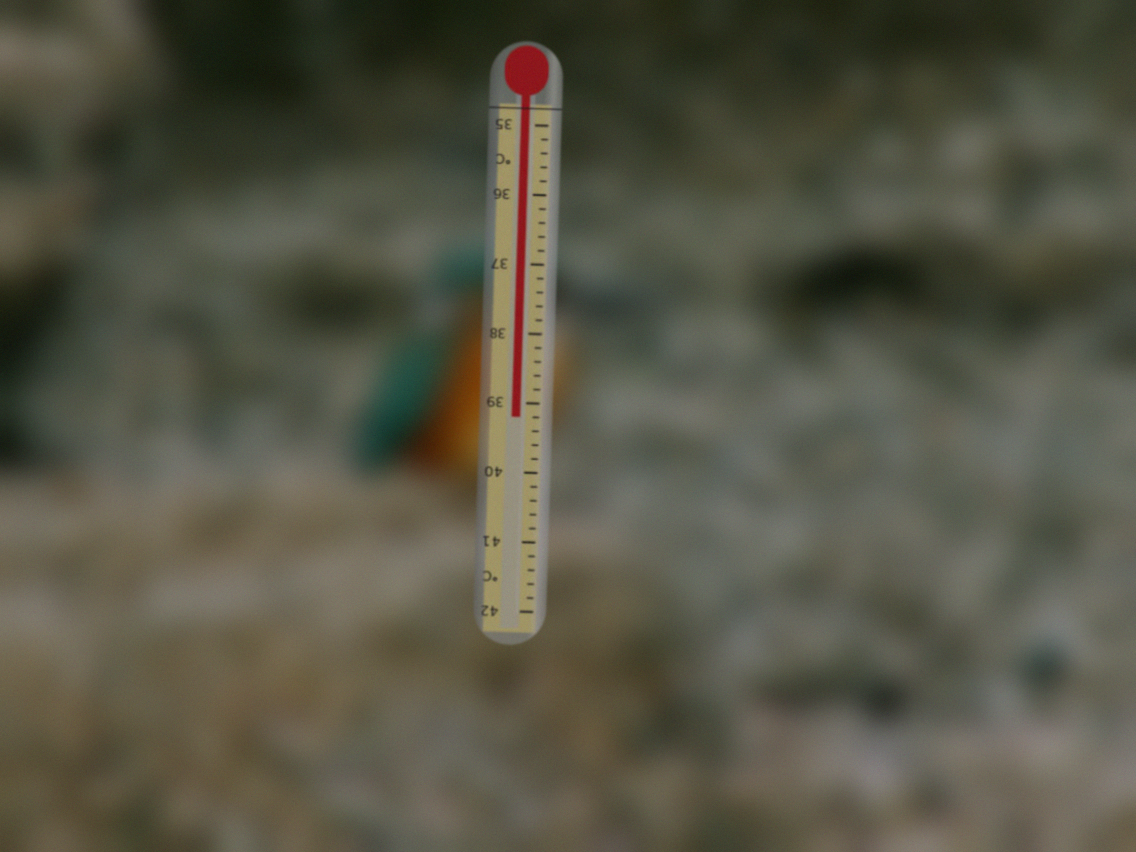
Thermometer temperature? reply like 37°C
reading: 39.2°C
